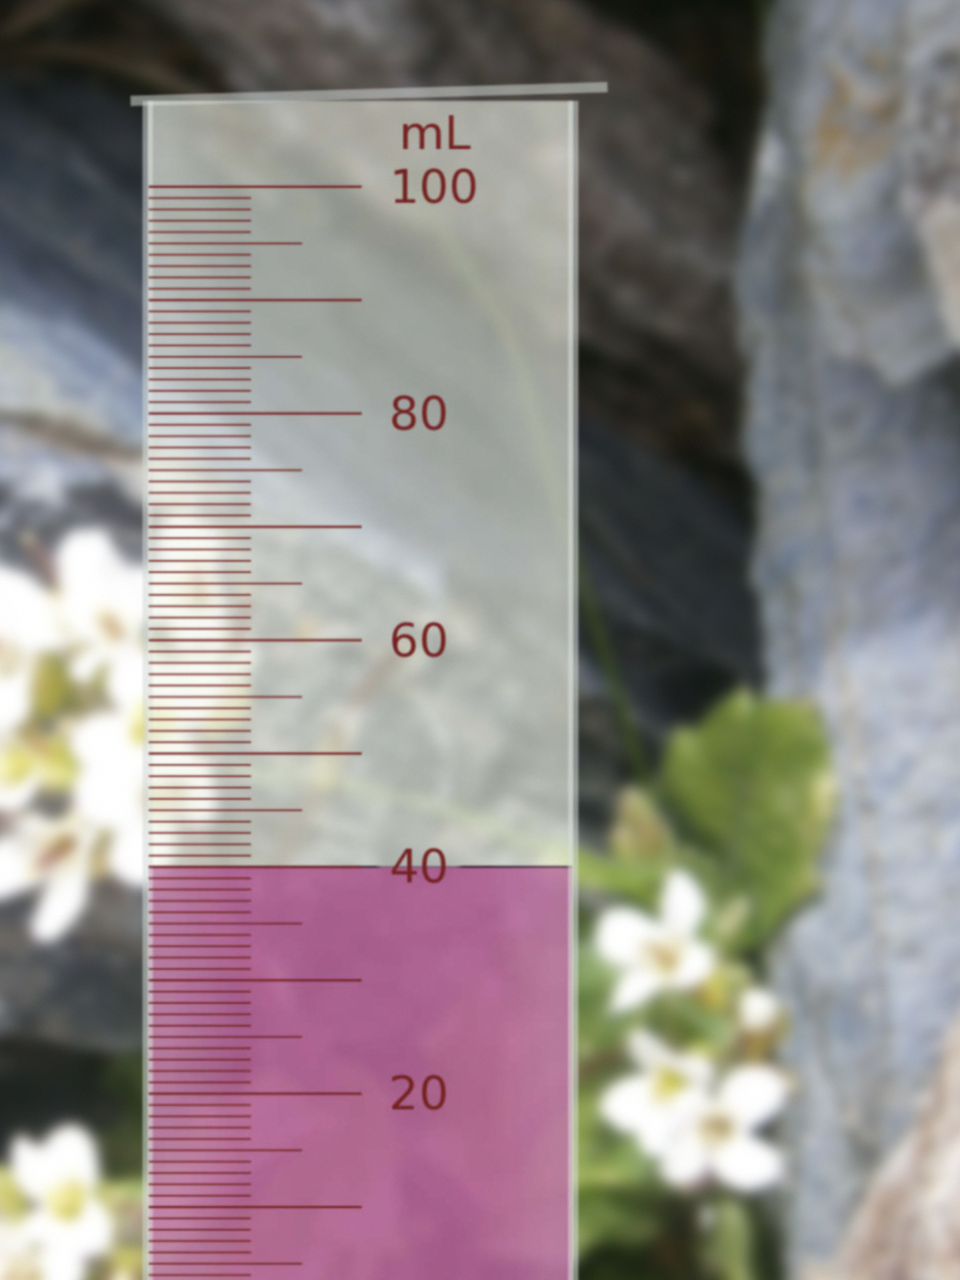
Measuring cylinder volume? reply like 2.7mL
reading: 40mL
